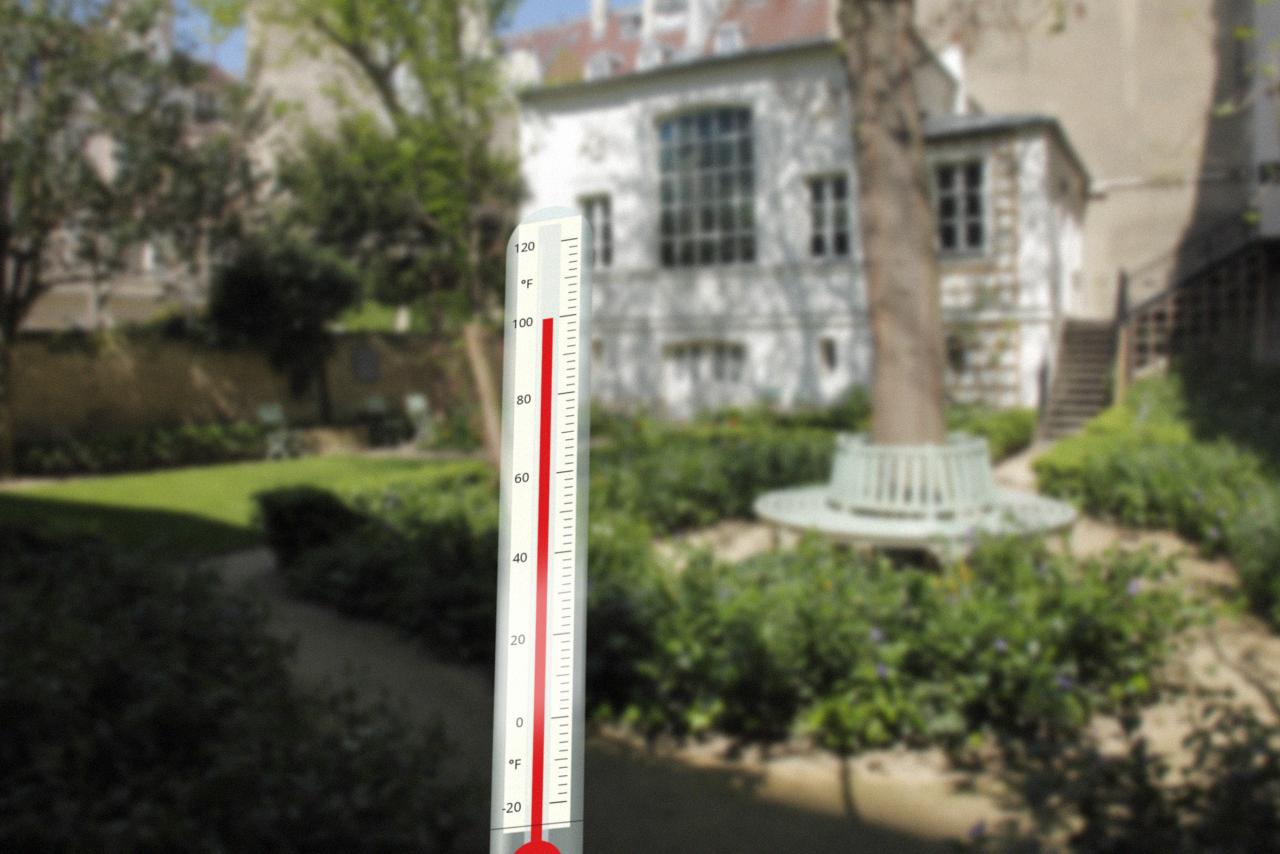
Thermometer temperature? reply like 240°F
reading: 100°F
